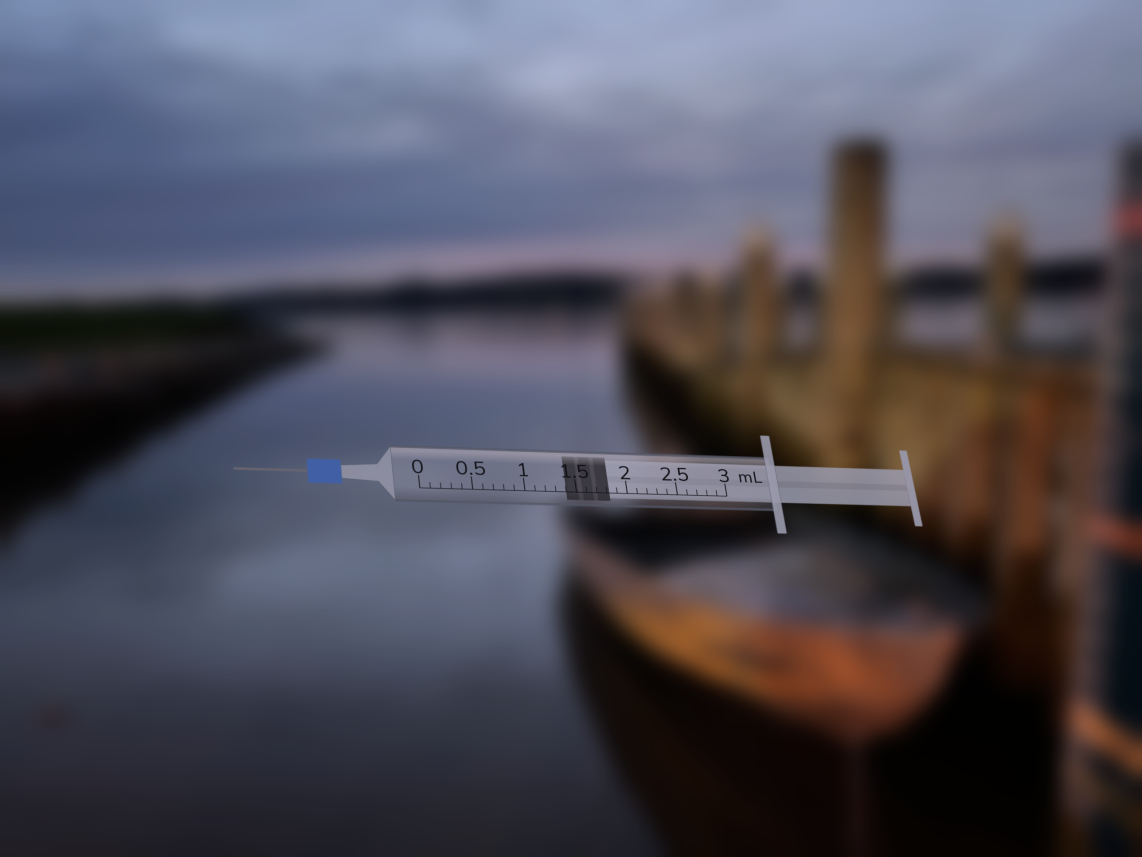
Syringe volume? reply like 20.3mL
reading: 1.4mL
